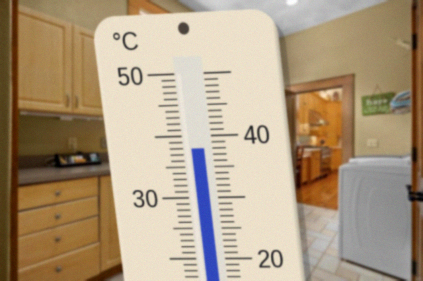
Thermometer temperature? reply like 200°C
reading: 38°C
